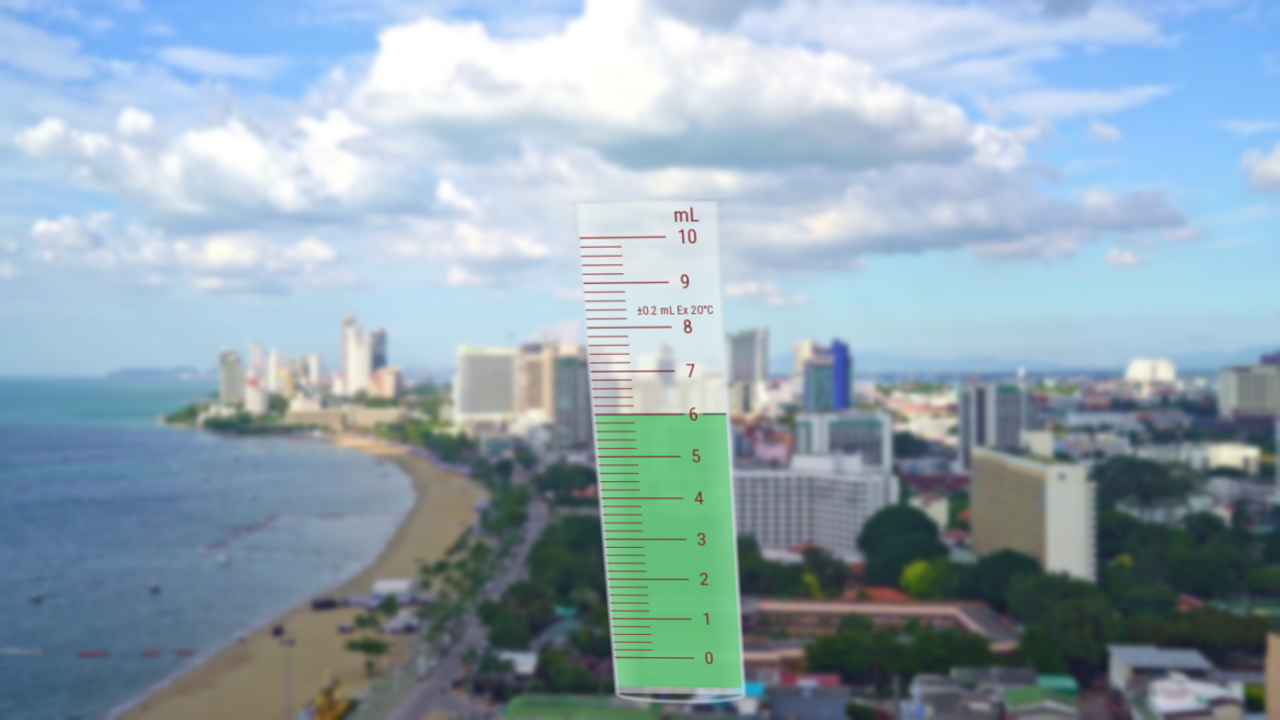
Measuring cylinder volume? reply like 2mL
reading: 6mL
